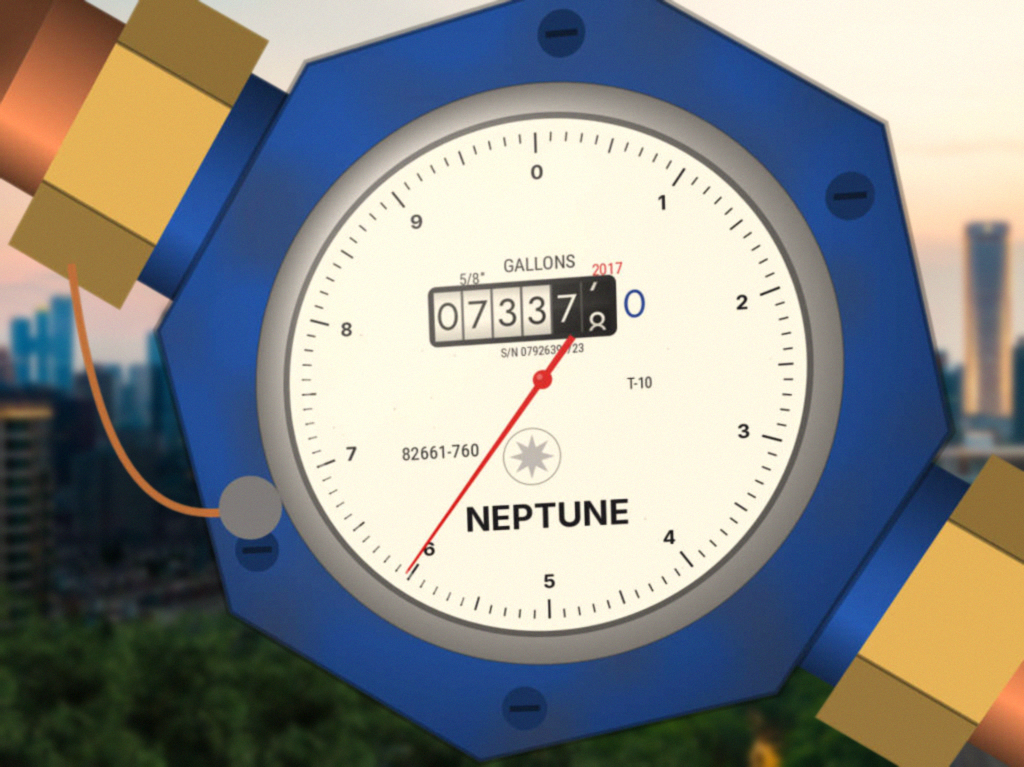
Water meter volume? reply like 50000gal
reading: 733776.0gal
